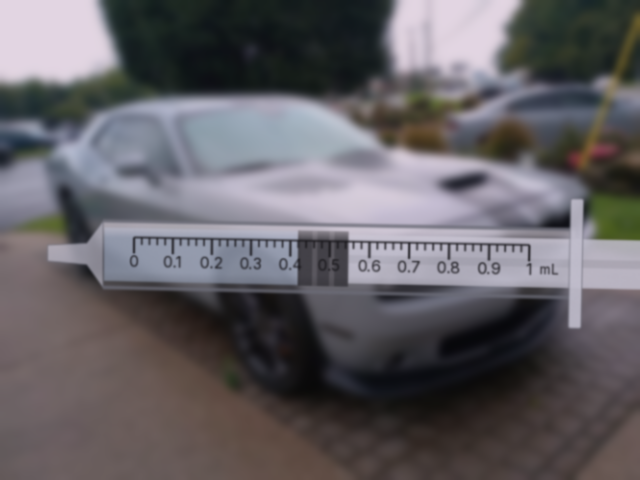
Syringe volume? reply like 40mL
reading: 0.42mL
